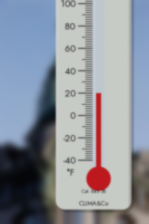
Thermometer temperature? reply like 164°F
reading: 20°F
